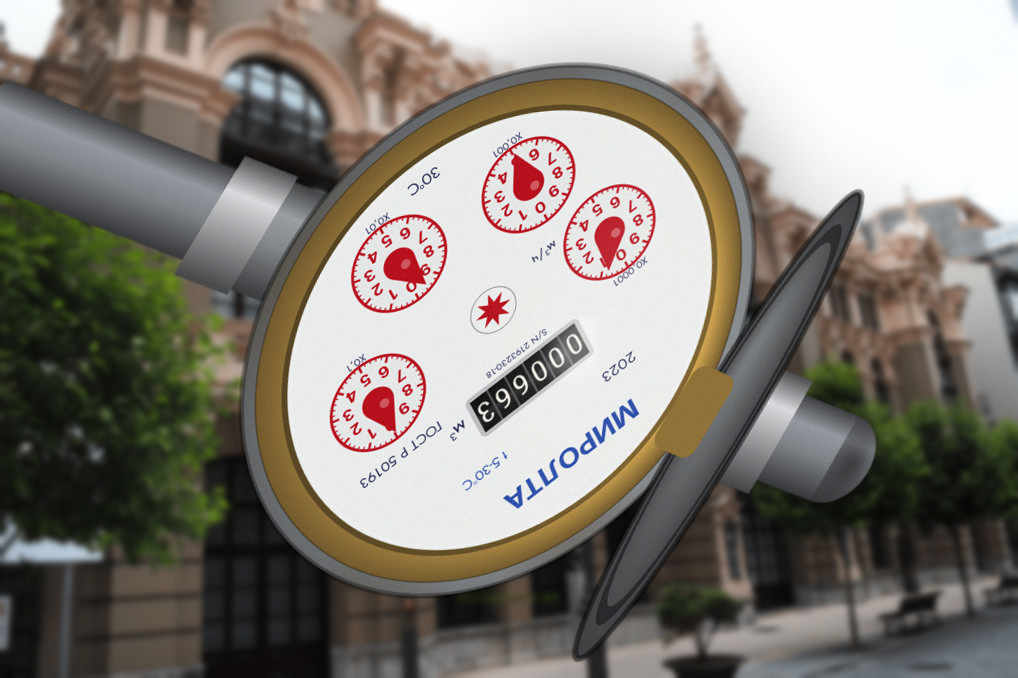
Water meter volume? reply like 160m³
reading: 662.9950m³
